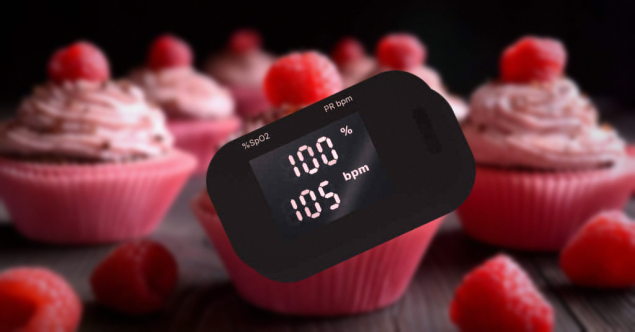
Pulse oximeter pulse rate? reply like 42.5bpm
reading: 105bpm
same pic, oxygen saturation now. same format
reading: 100%
